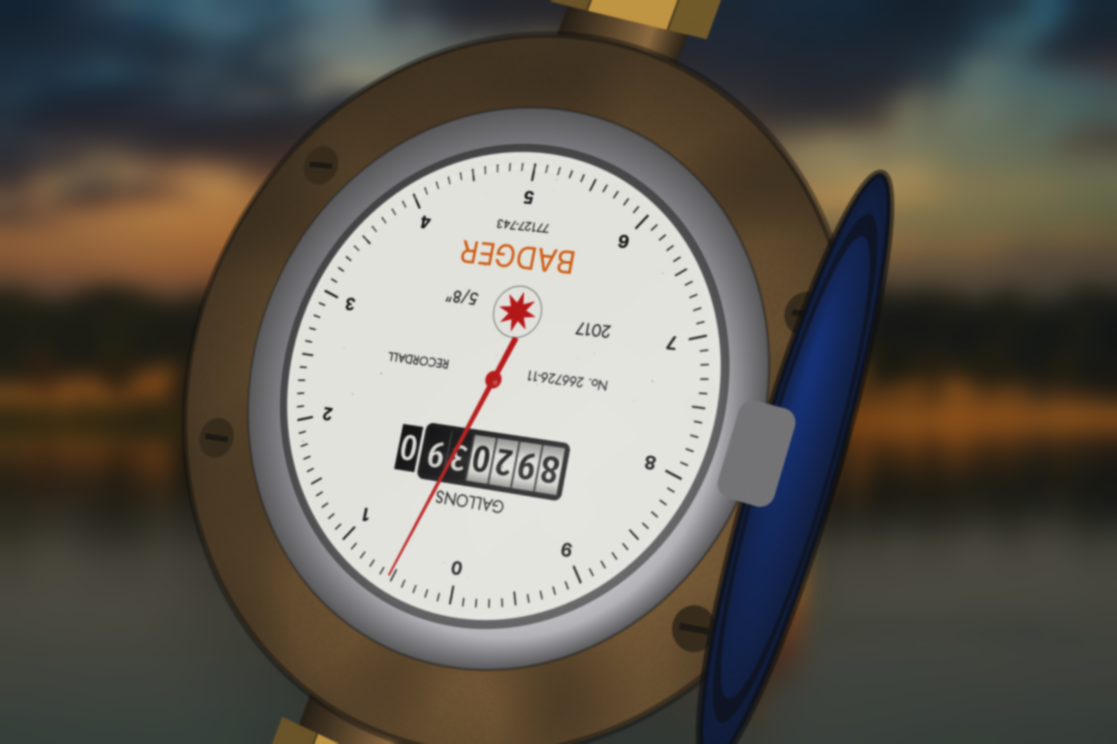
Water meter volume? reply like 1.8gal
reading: 8920390.5gal
